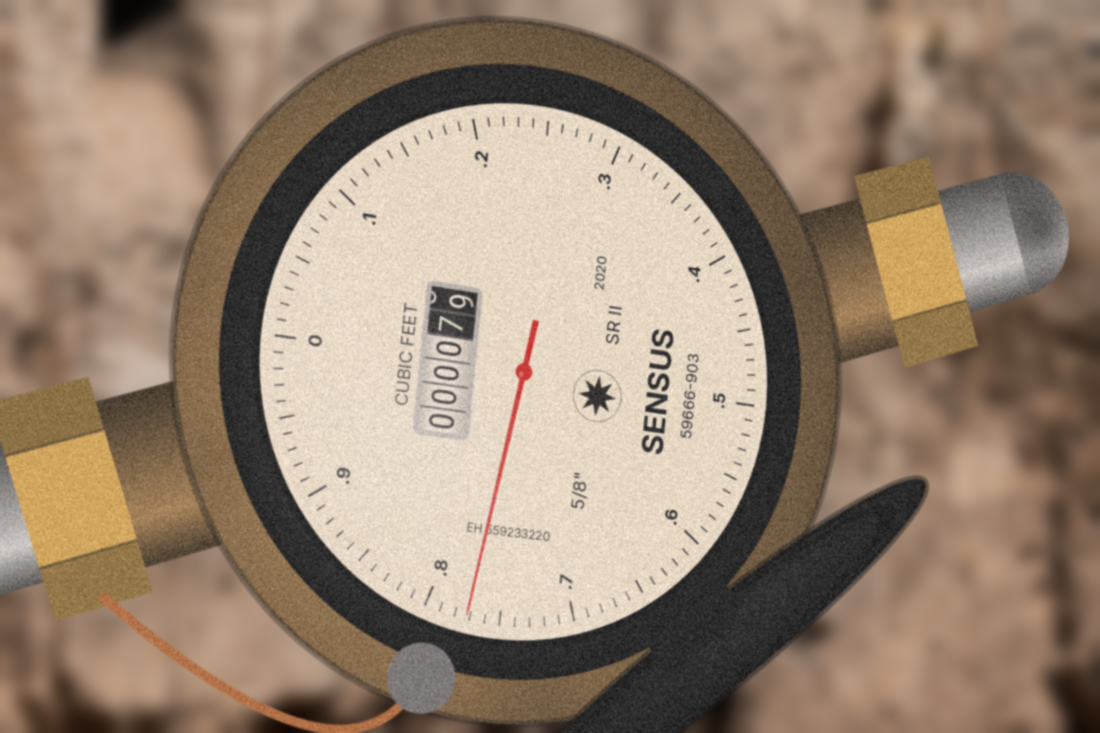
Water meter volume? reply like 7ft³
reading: 78.77ft³
